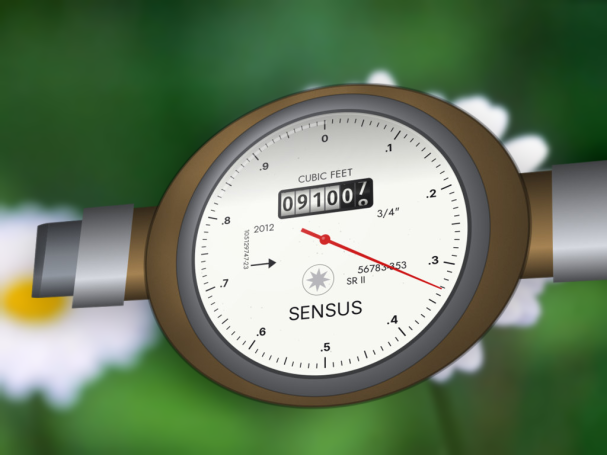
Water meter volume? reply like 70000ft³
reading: 91007.33ft³
